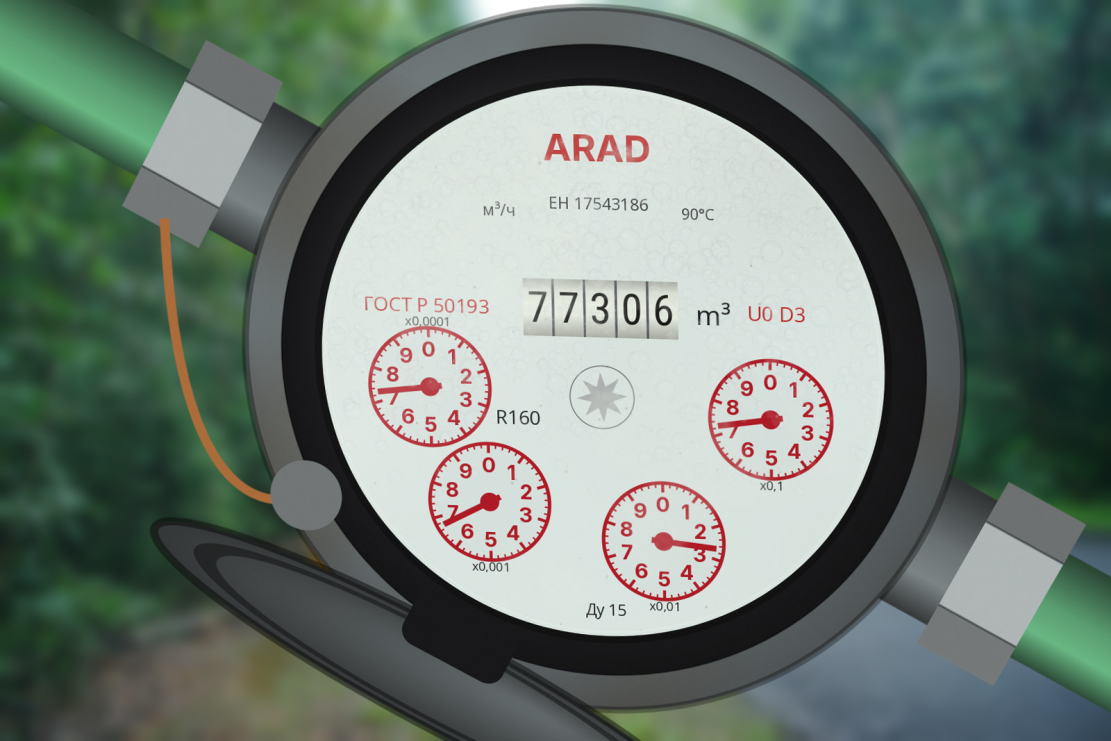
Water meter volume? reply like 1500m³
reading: 77306.7267m³
